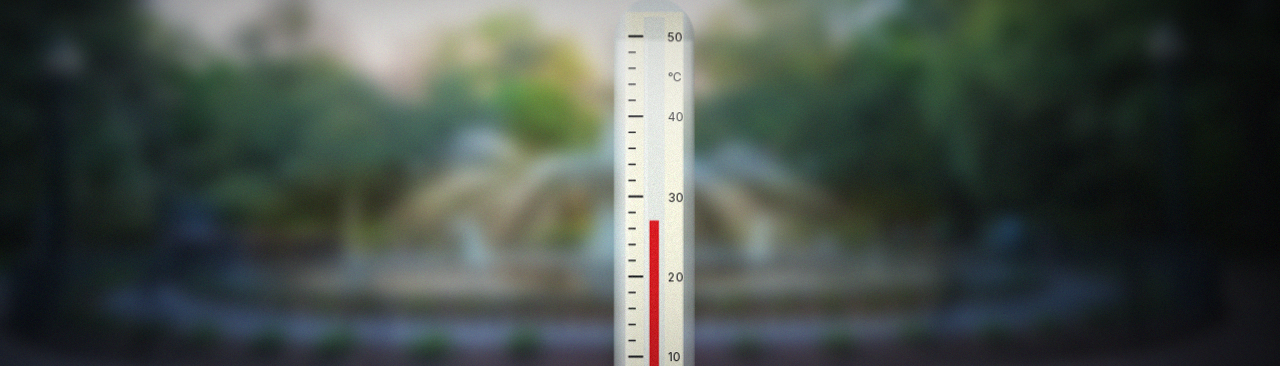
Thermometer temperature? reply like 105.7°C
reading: 27°C
